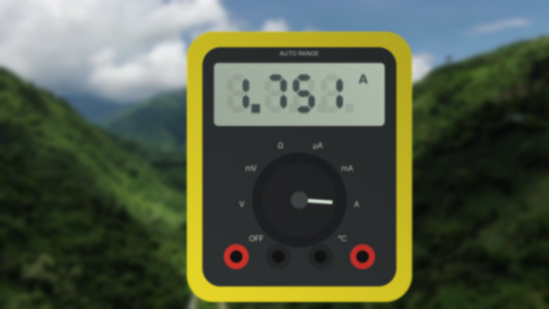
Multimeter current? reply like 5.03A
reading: 1.751A
